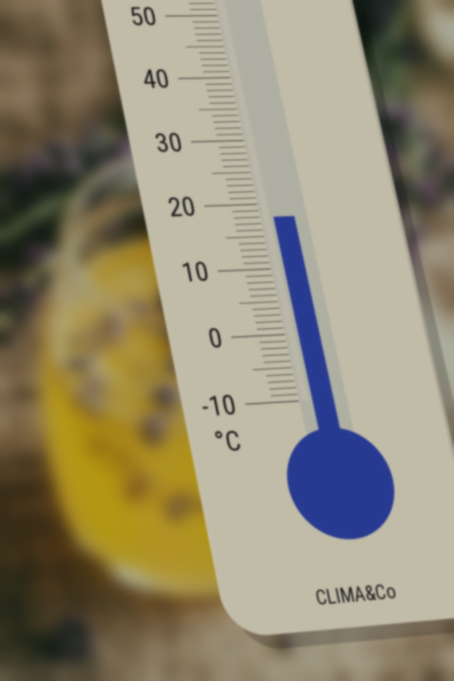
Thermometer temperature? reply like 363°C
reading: 18°C
